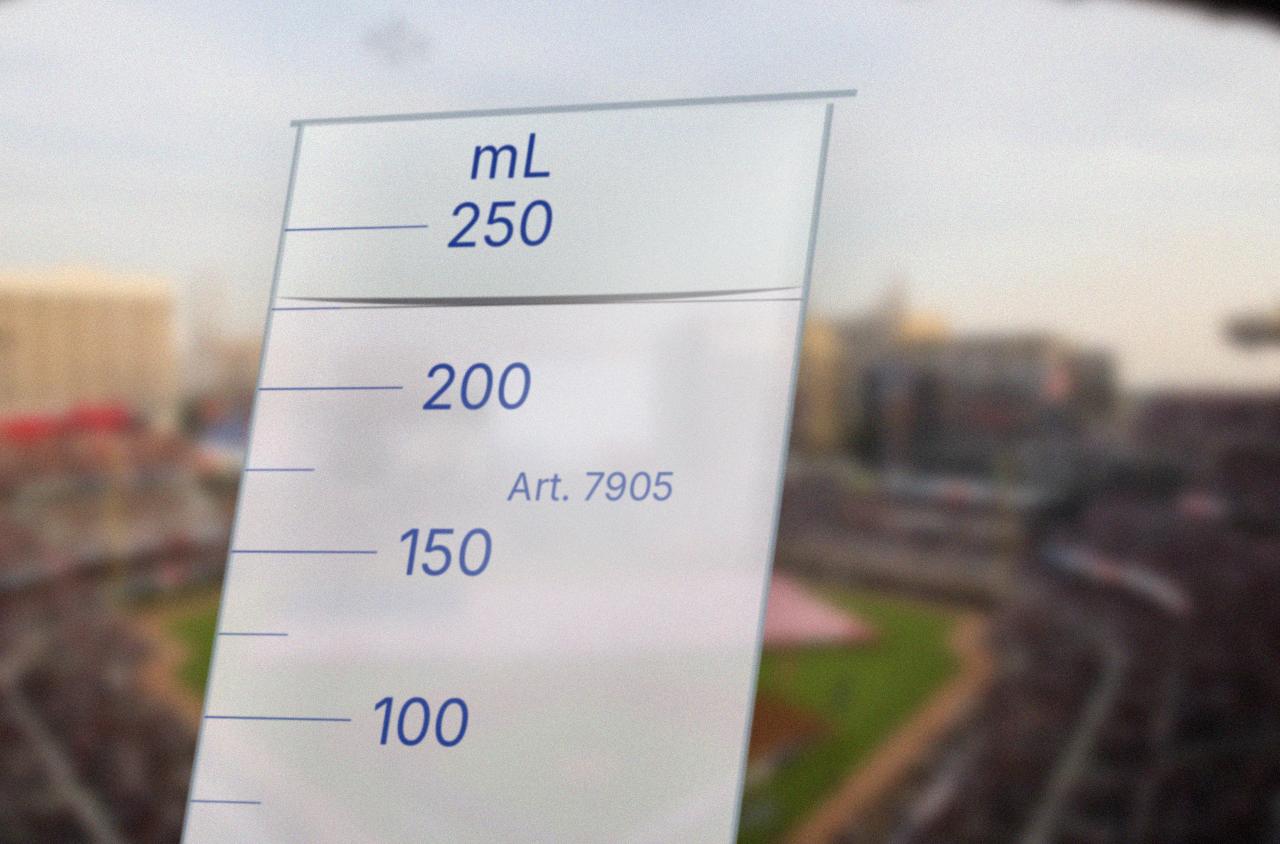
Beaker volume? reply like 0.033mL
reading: 225mL
